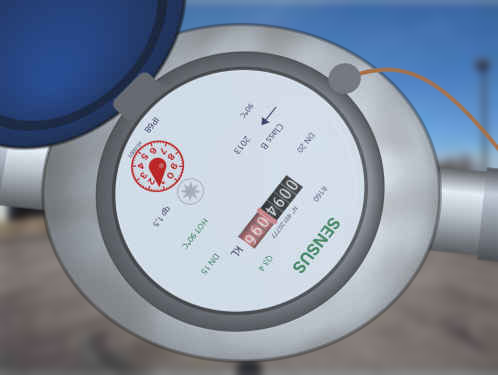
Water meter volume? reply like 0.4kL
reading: 94.0961kL
